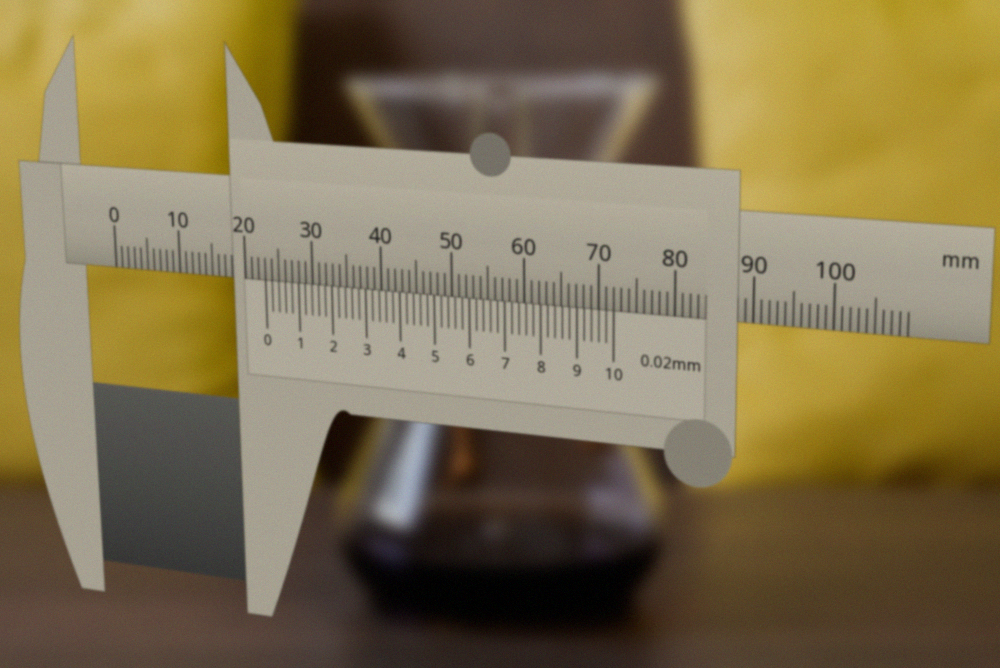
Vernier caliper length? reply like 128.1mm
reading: 23.0mm
